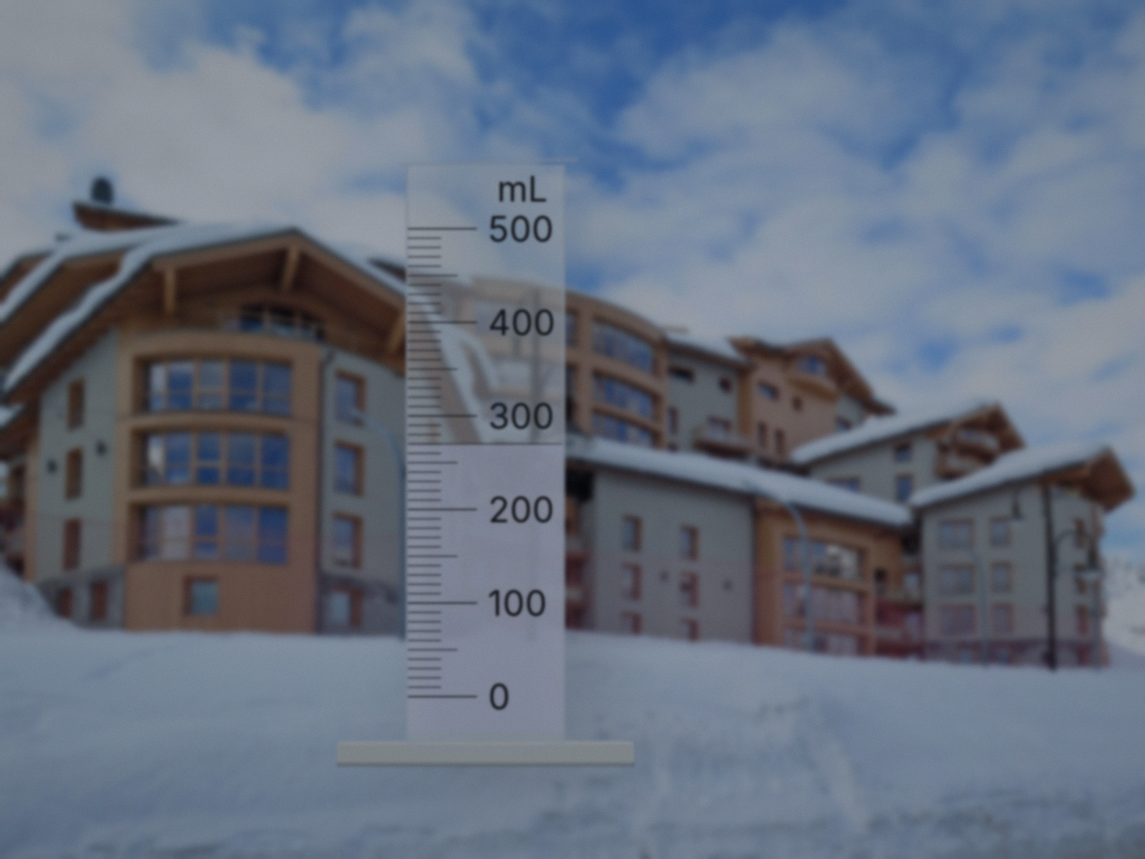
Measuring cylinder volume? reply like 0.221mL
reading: 270mL
